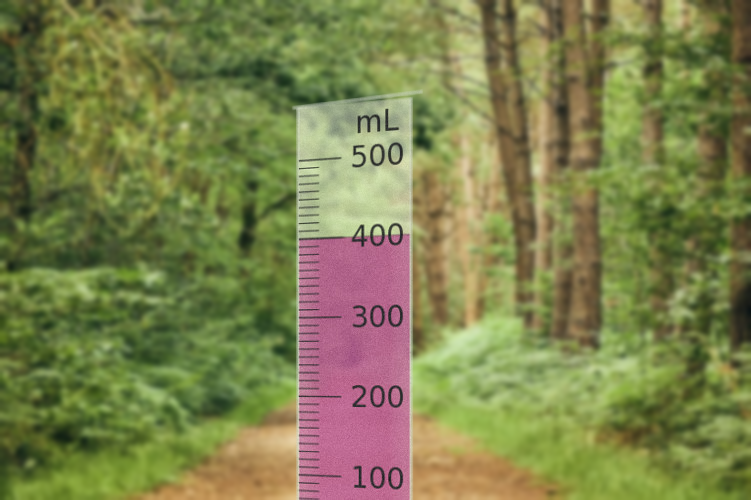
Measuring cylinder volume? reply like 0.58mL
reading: 400mL
